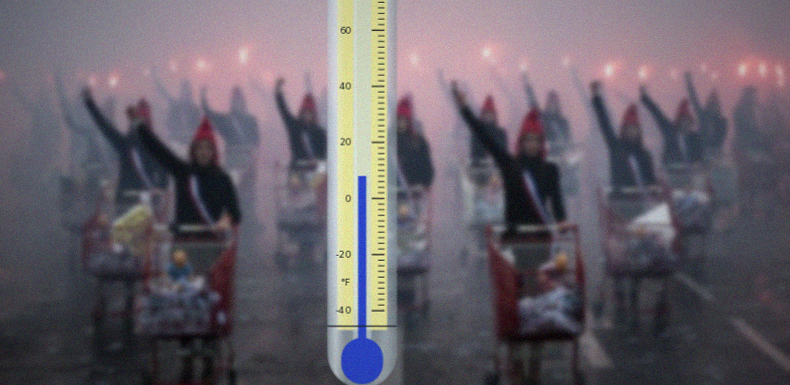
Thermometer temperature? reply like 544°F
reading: 8°F
